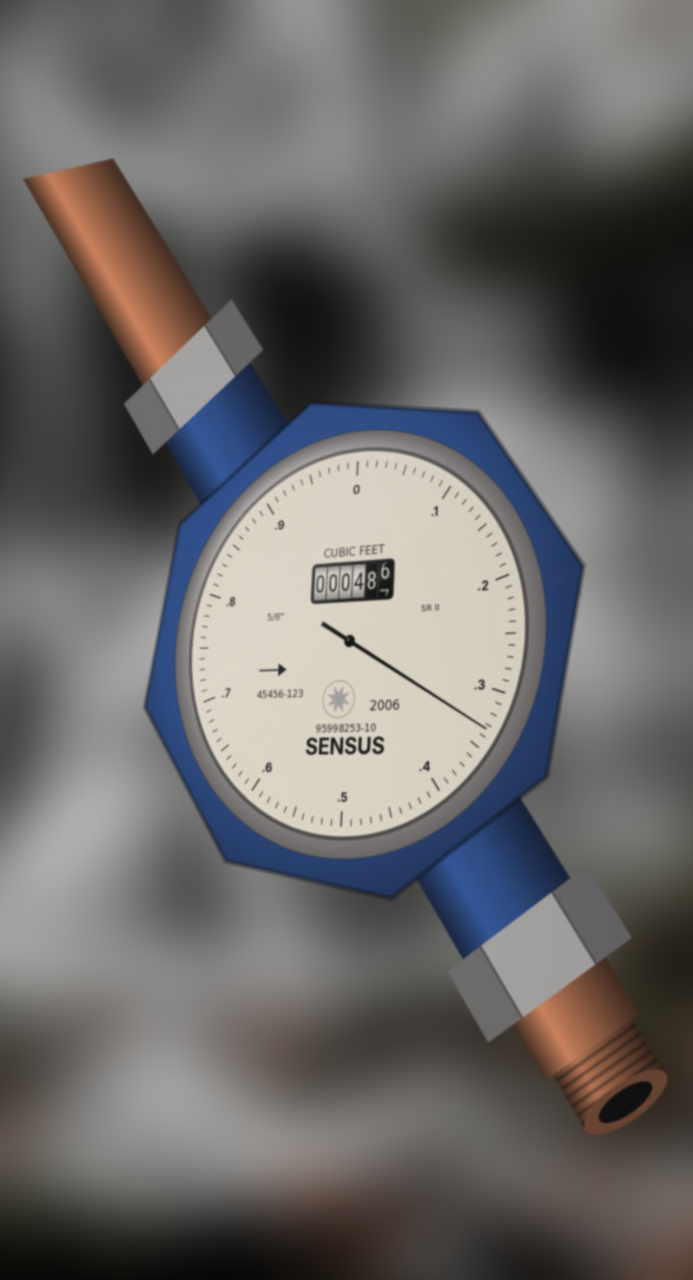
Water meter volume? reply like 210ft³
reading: 486.33ft³
